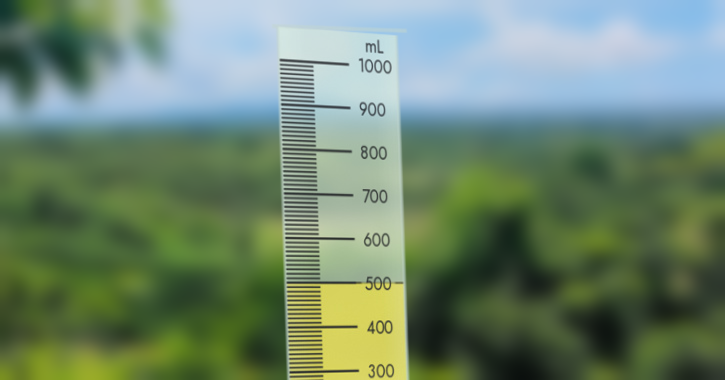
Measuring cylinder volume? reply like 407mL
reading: 500mL
